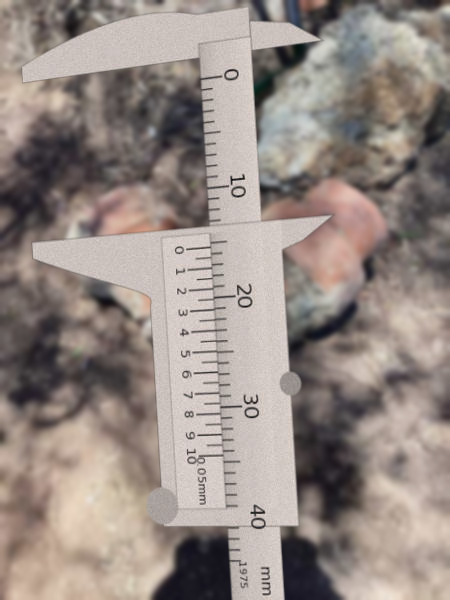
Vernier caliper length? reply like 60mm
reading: 15.4mm
